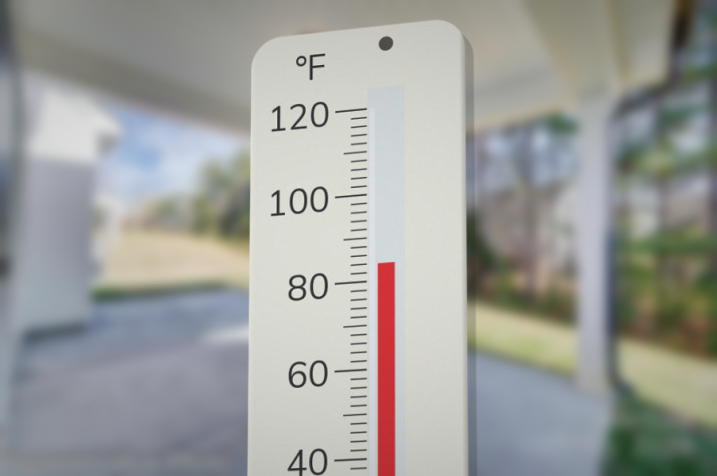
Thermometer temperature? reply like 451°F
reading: 84°F
